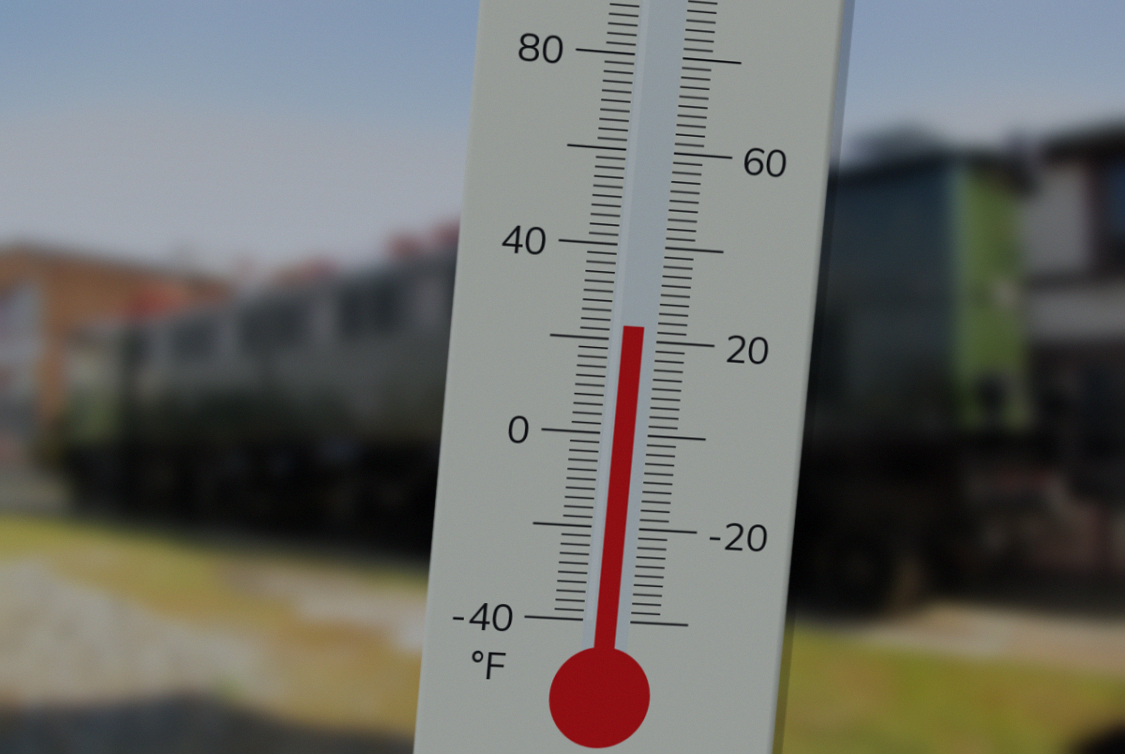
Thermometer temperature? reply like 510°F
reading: 23°F
